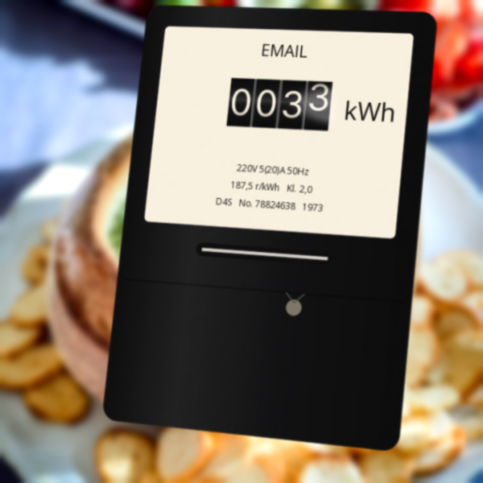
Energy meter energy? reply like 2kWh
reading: 33kWh
